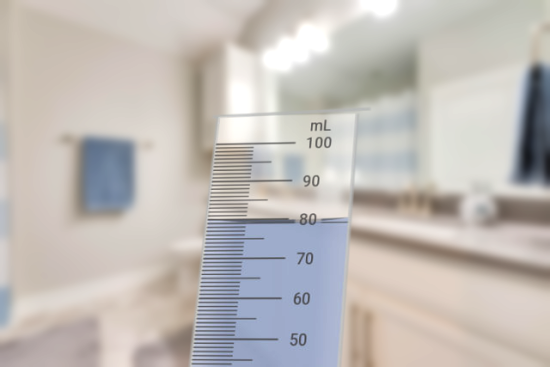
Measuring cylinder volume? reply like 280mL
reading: 79mL
